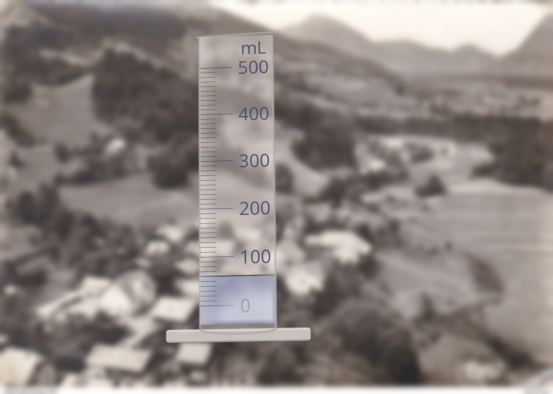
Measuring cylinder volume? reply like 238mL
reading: 60mL
